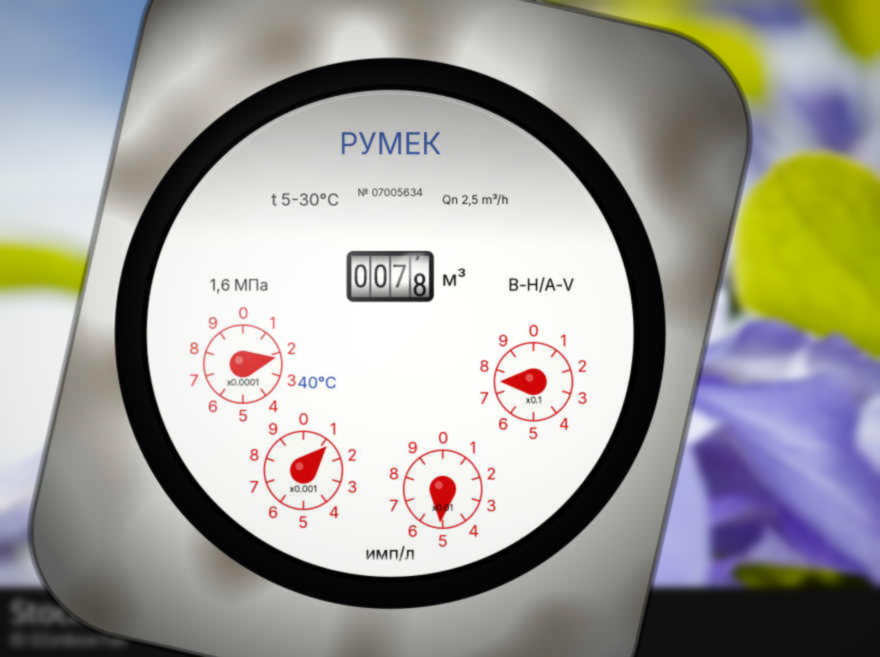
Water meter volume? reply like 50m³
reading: 77.7512m³
